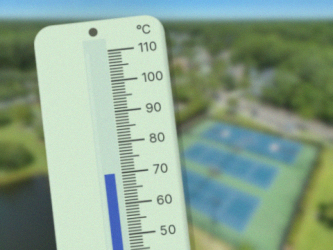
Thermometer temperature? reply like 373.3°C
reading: 70°C
